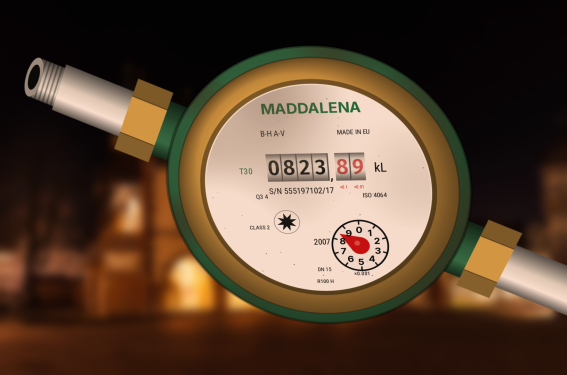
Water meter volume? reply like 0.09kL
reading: 823.898kL
